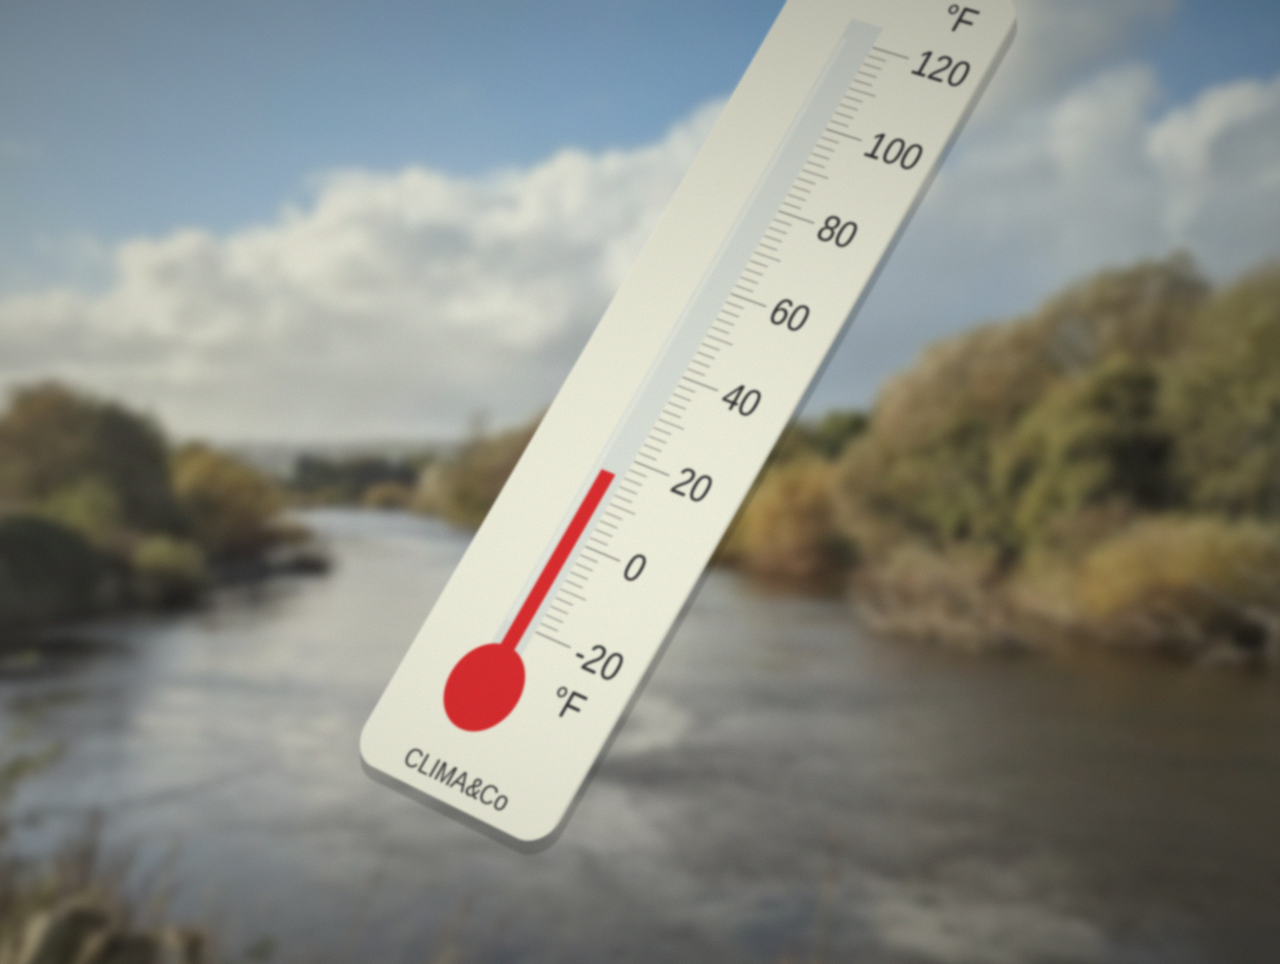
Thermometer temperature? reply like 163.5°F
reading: 16°F
